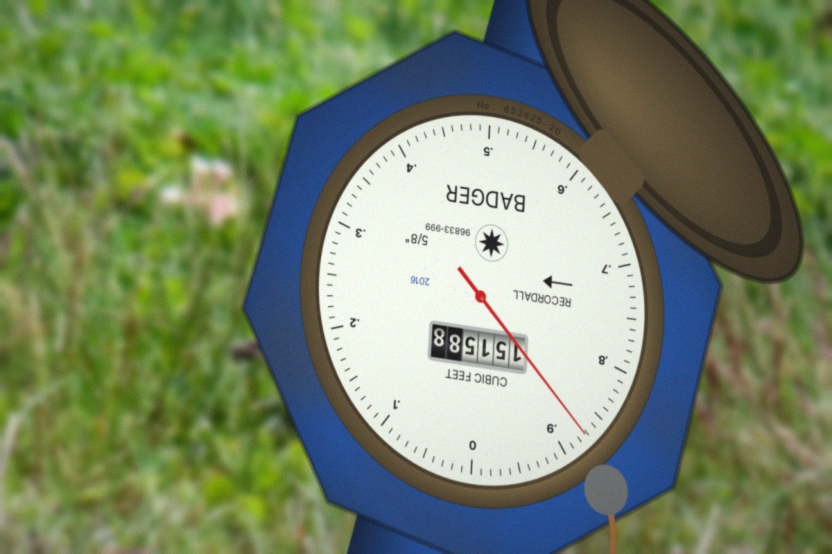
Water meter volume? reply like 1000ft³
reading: 151587.87ft³
